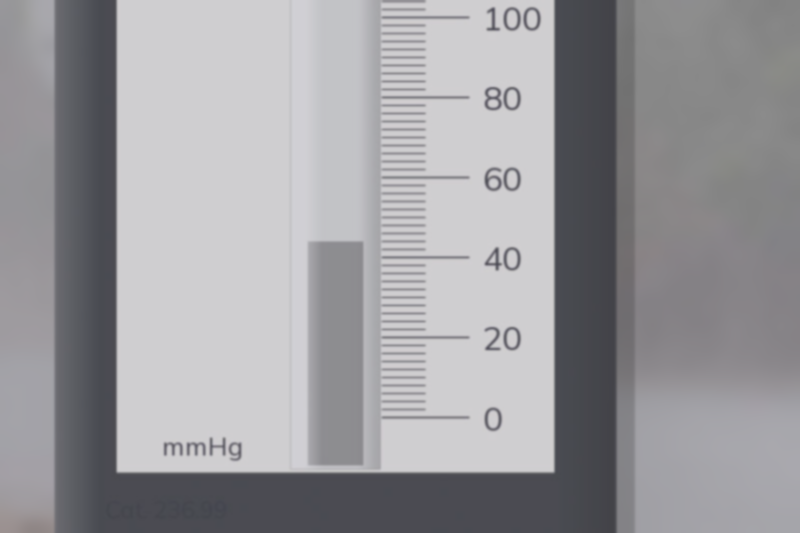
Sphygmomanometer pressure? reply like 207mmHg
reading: 44mmHg
